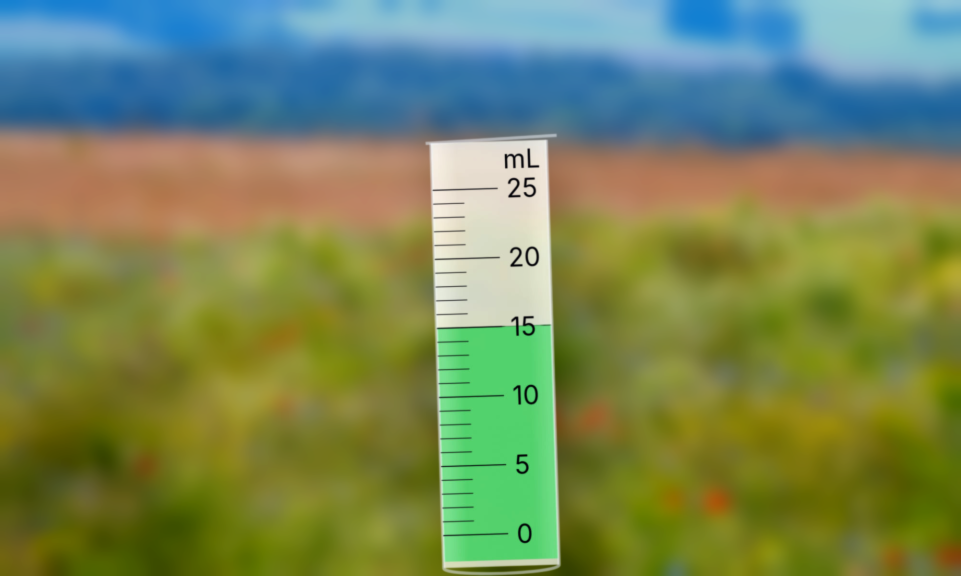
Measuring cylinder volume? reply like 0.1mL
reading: 15mL
